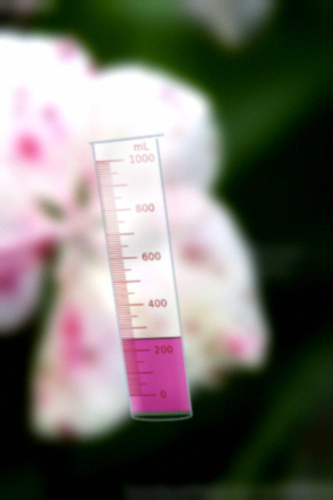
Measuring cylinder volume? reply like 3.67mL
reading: 250mL
